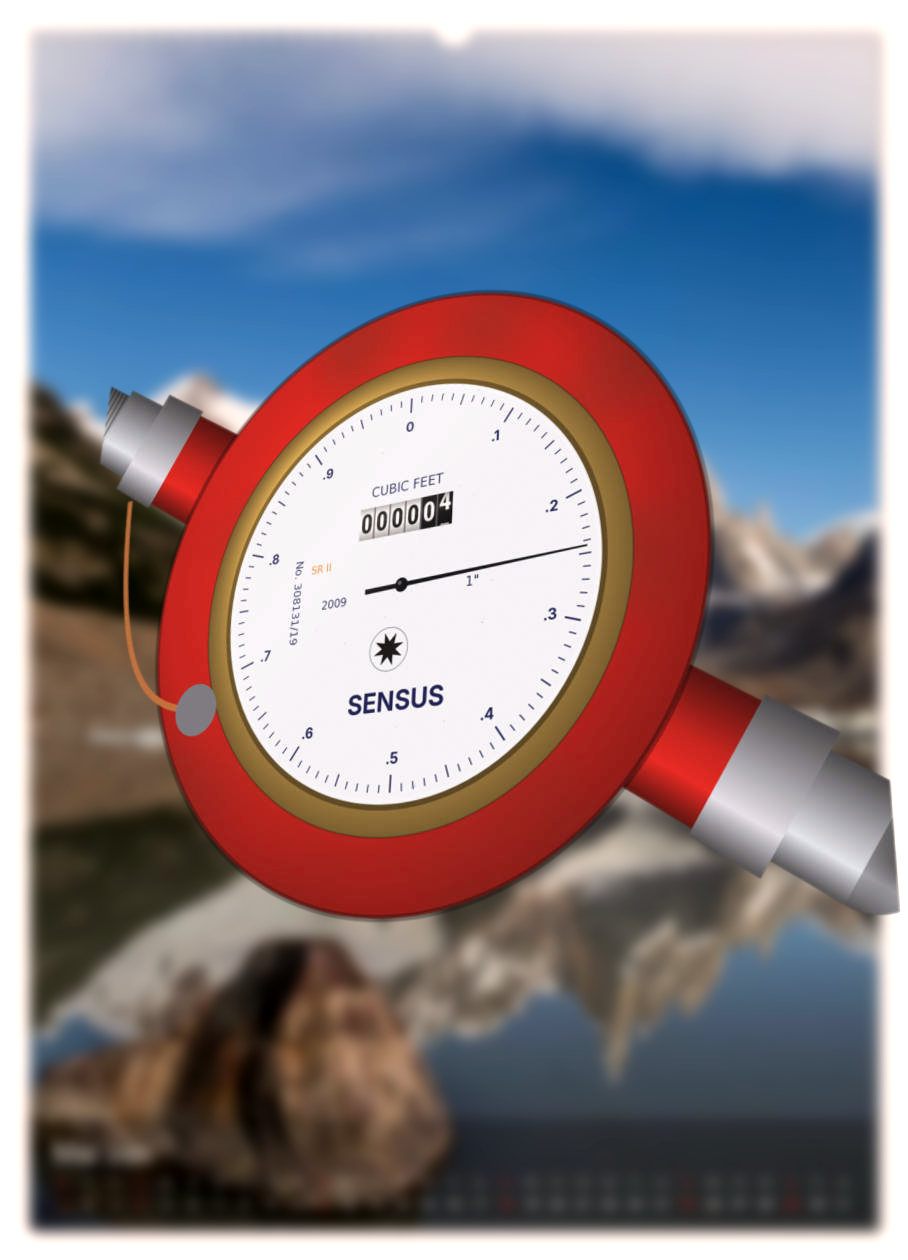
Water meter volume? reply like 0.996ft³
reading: 4.24ft³
